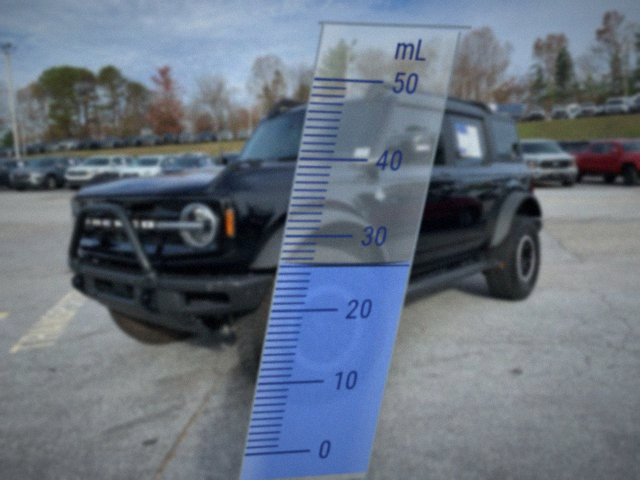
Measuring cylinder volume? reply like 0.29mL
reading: 26mL
